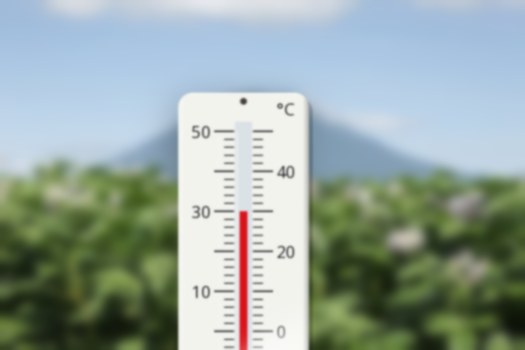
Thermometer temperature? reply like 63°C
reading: 30°C
